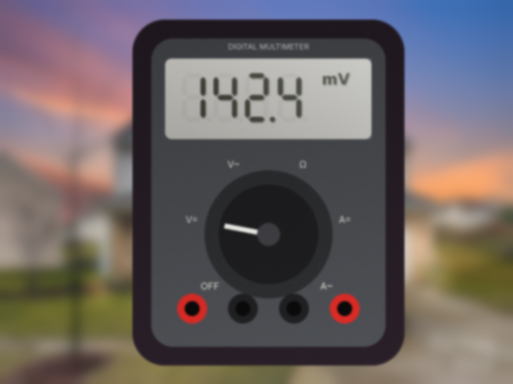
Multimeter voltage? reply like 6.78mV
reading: 142.4mV
